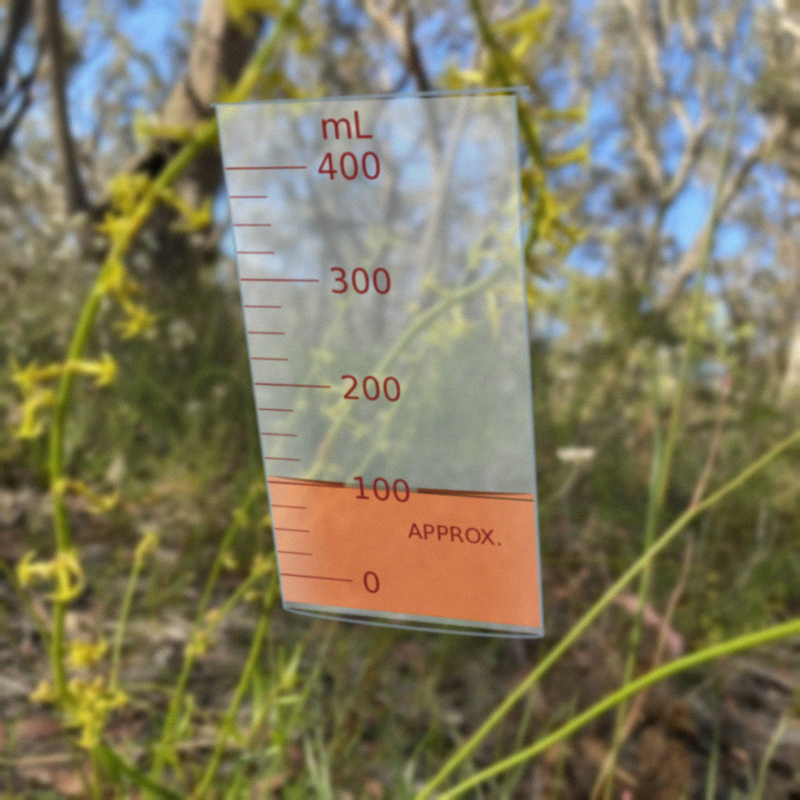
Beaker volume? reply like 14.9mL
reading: 100mL
